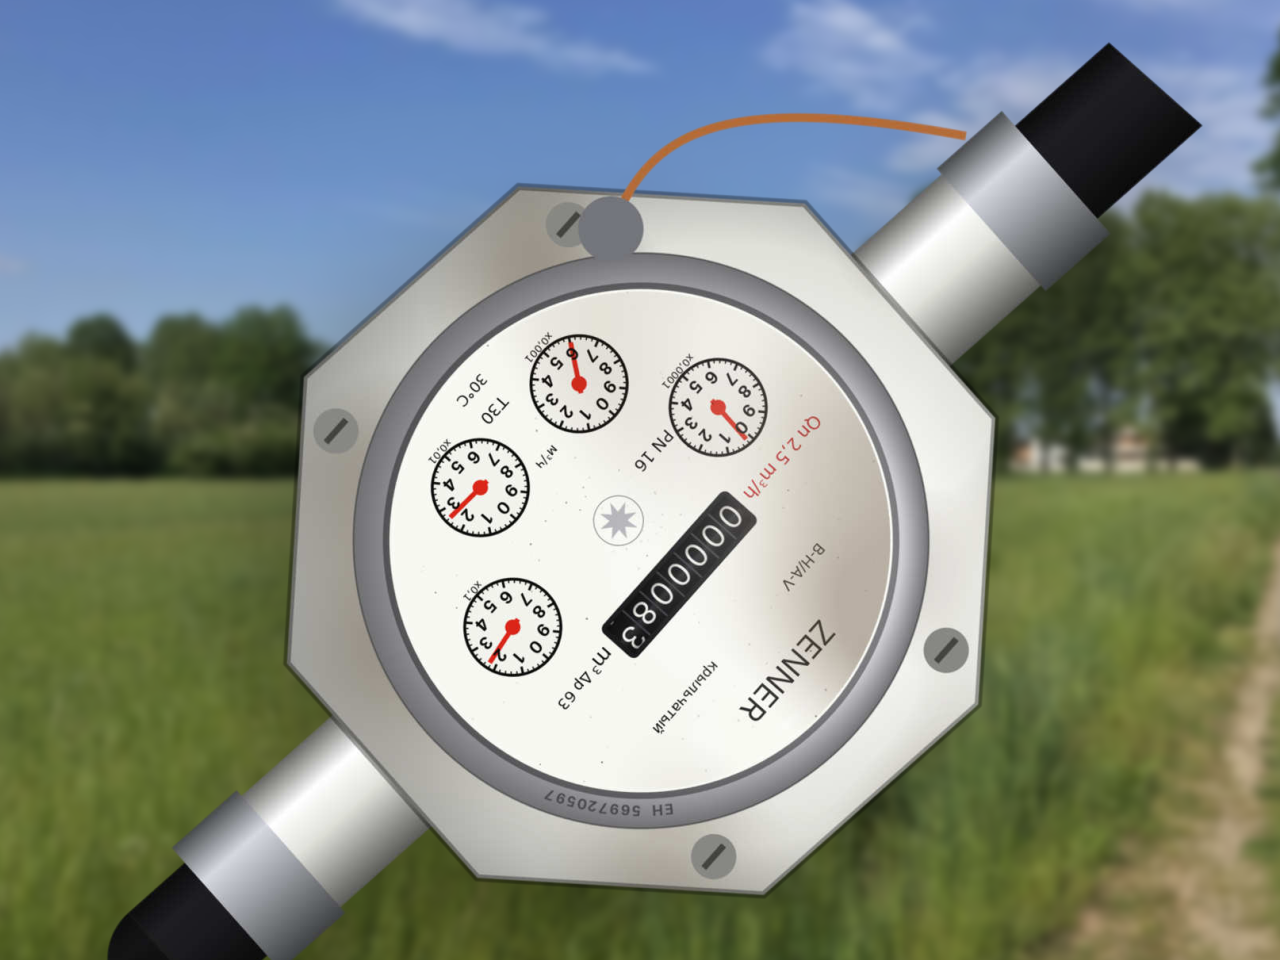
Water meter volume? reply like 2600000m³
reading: 83.2260m³
